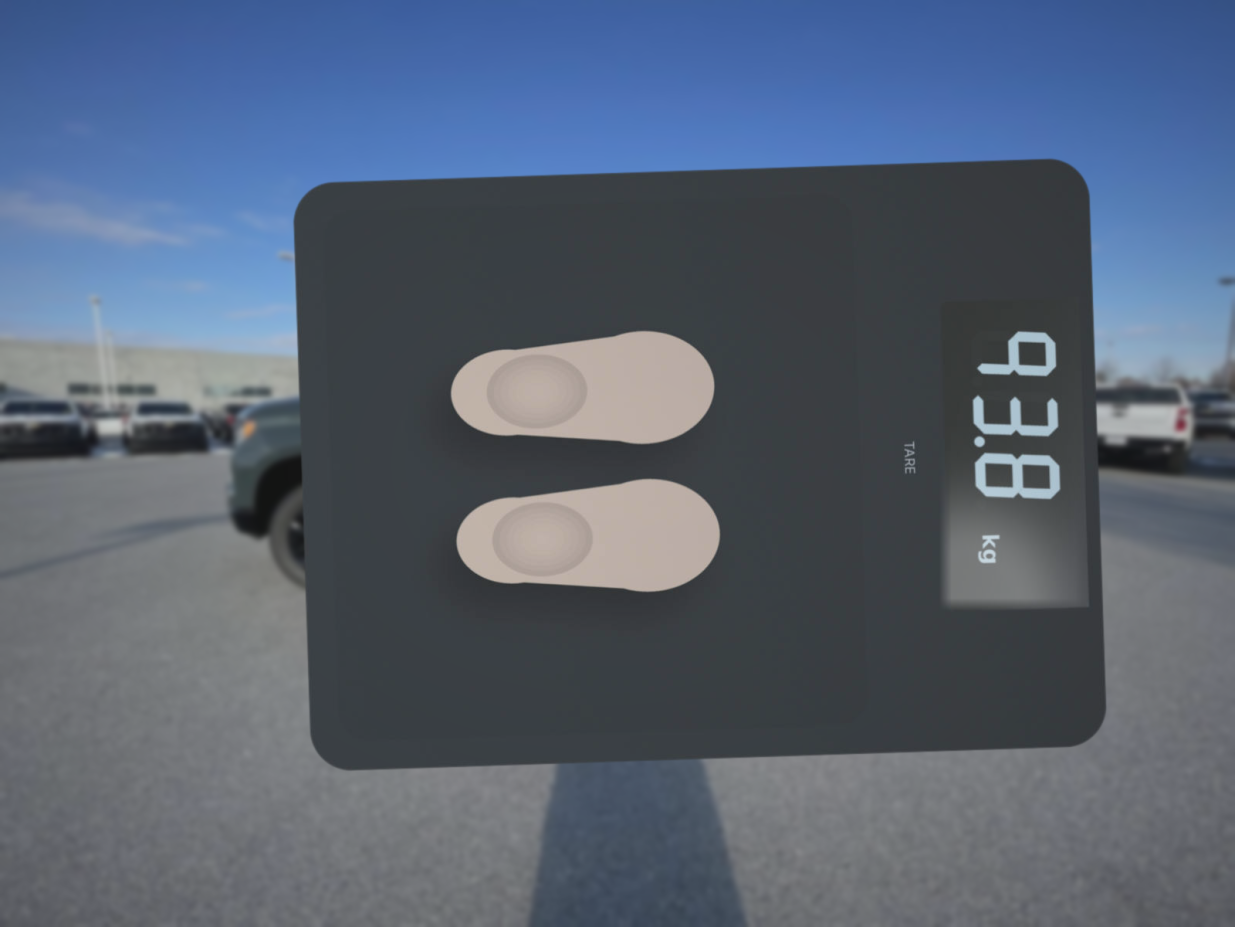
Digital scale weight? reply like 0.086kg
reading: 93.8kg
